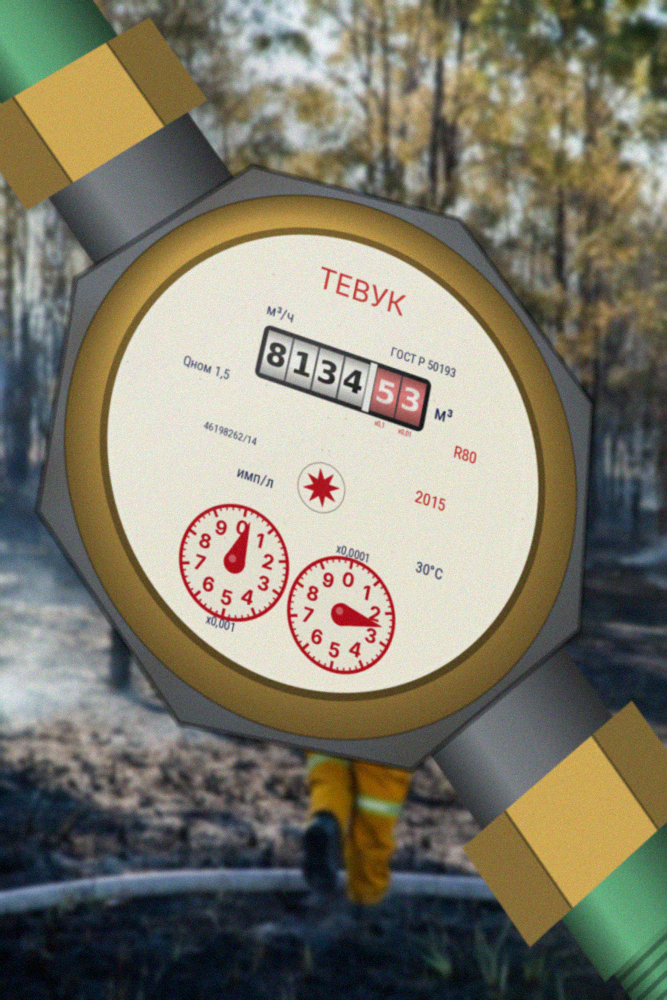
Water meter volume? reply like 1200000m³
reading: 8134.5302m³
